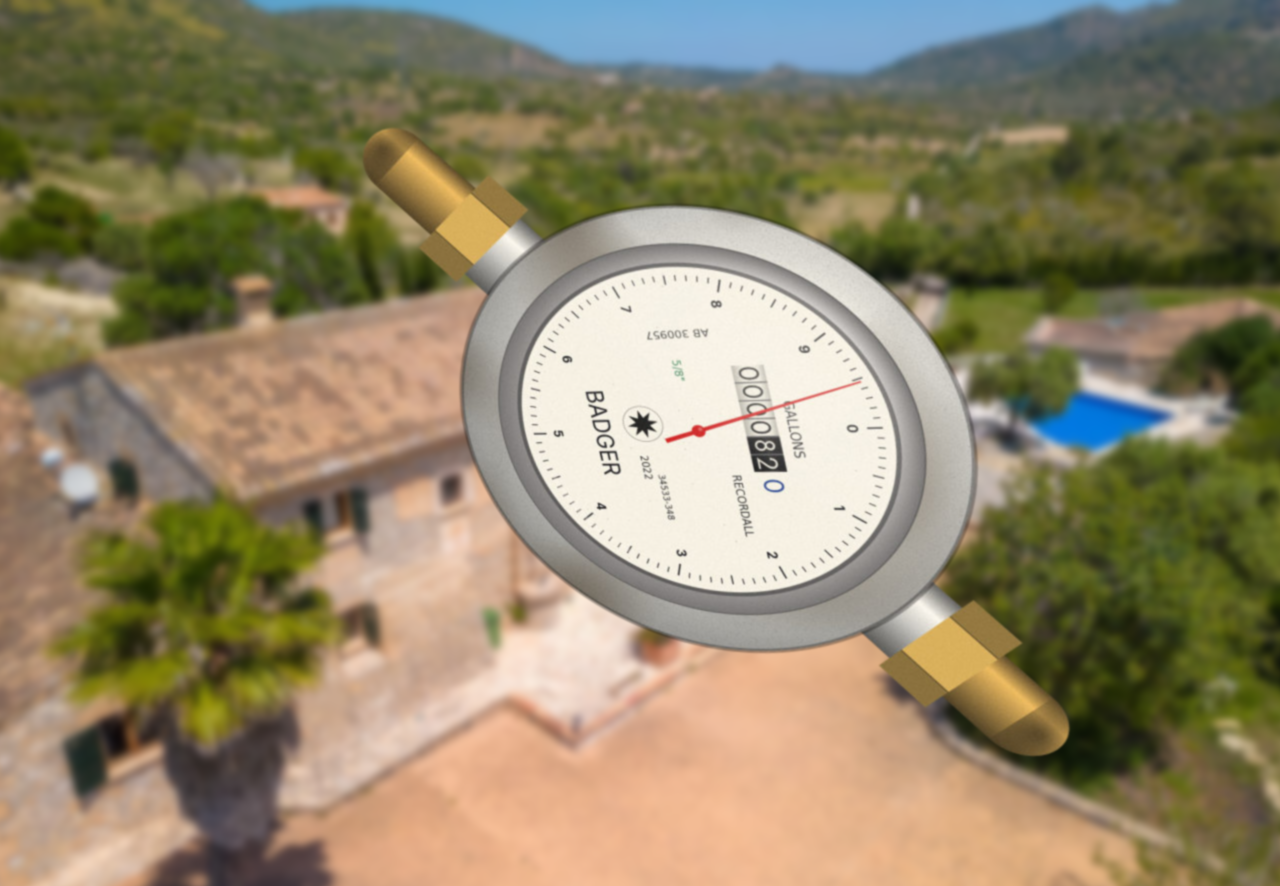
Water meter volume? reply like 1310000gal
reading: 819.5gal
